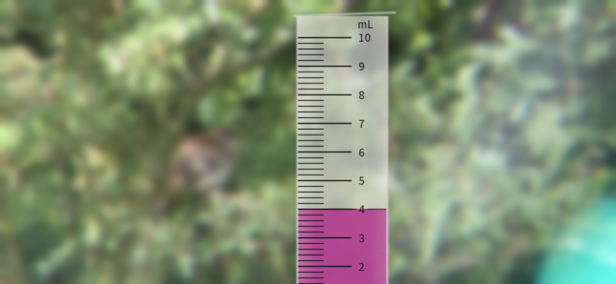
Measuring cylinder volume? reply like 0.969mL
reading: 4mL
